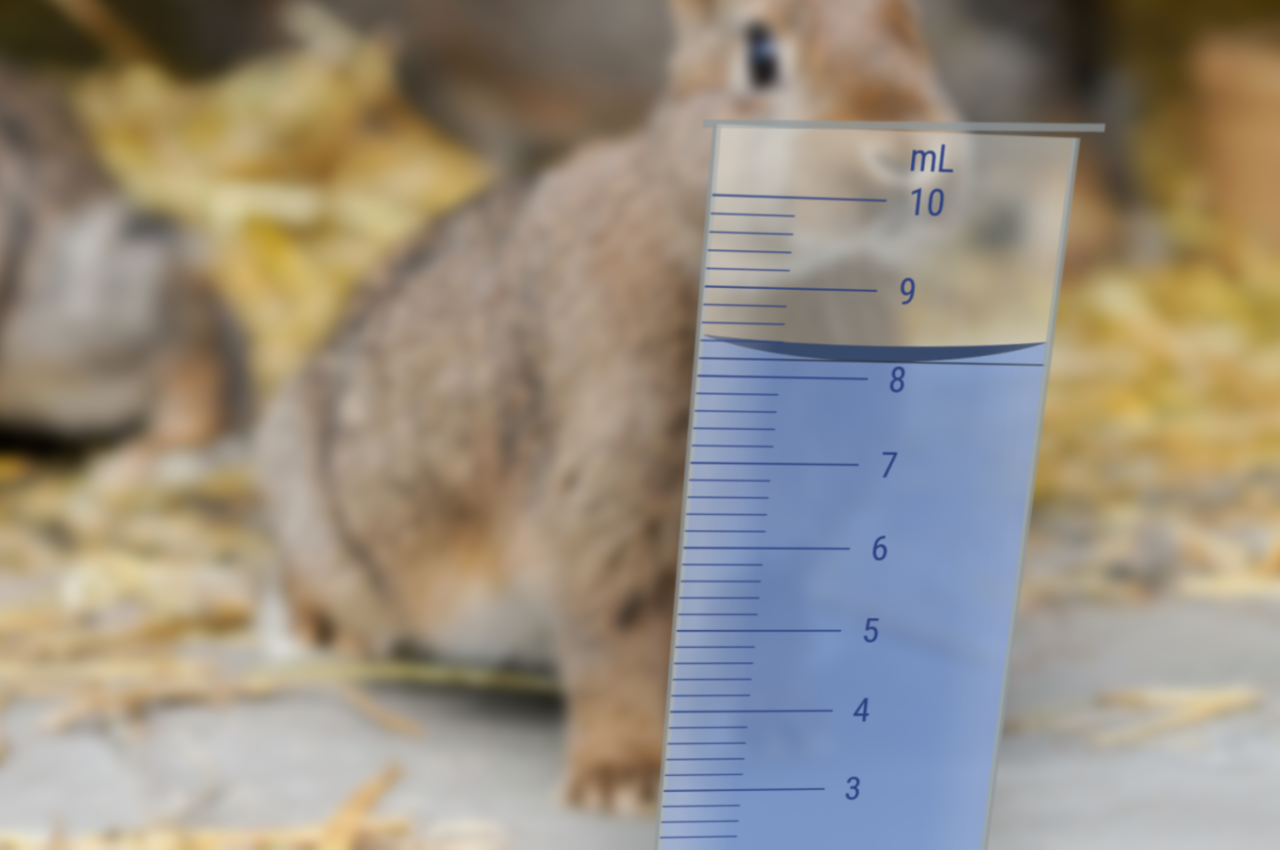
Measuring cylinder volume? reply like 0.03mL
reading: 8.2mL
